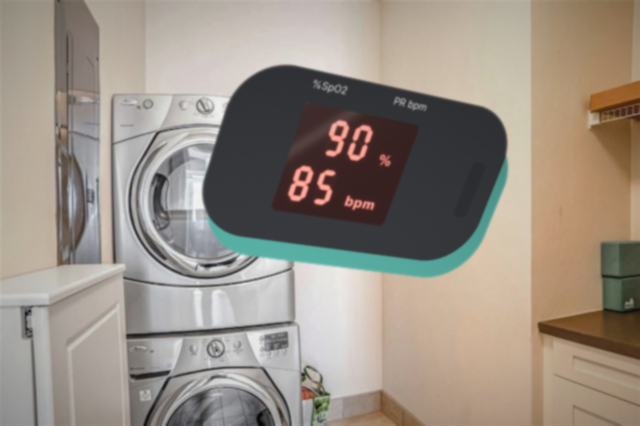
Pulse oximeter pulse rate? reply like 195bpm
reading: 85bpm
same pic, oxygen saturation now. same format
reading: 90%
